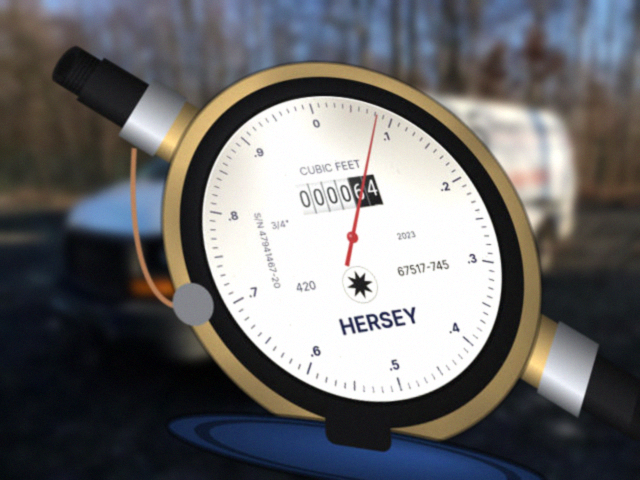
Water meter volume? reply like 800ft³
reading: 64.08ft³
